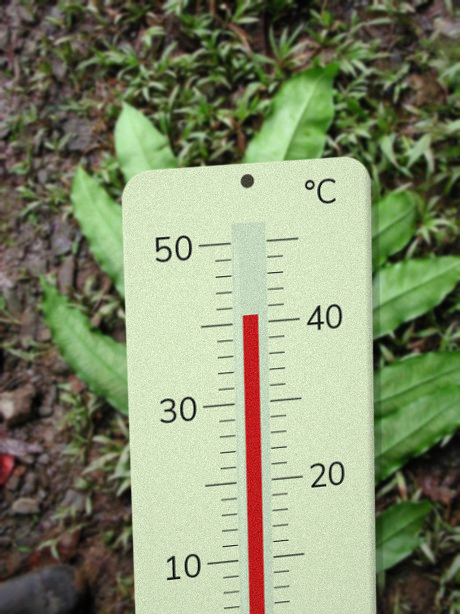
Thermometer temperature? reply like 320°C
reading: 41°C
